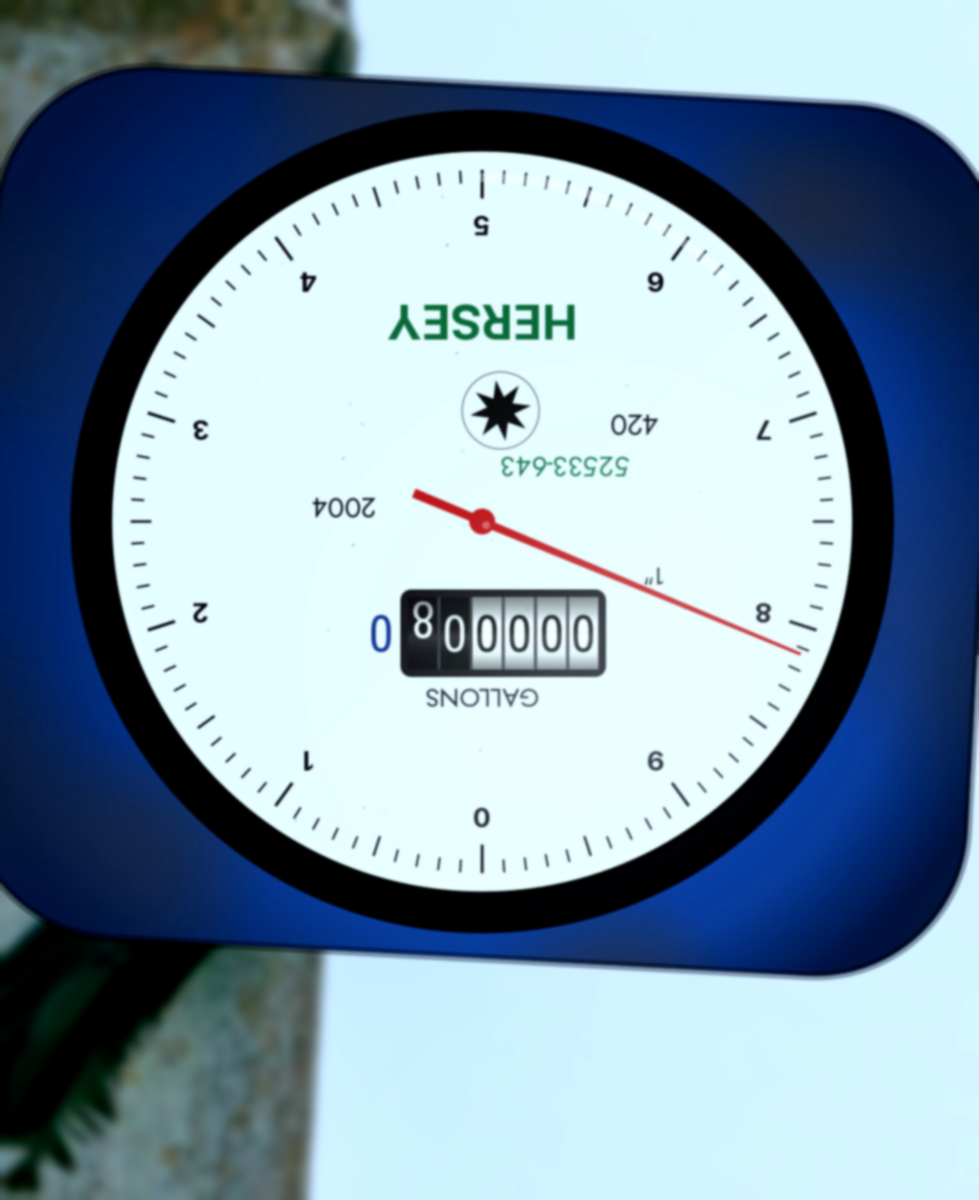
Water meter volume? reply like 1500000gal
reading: 78.1gal
